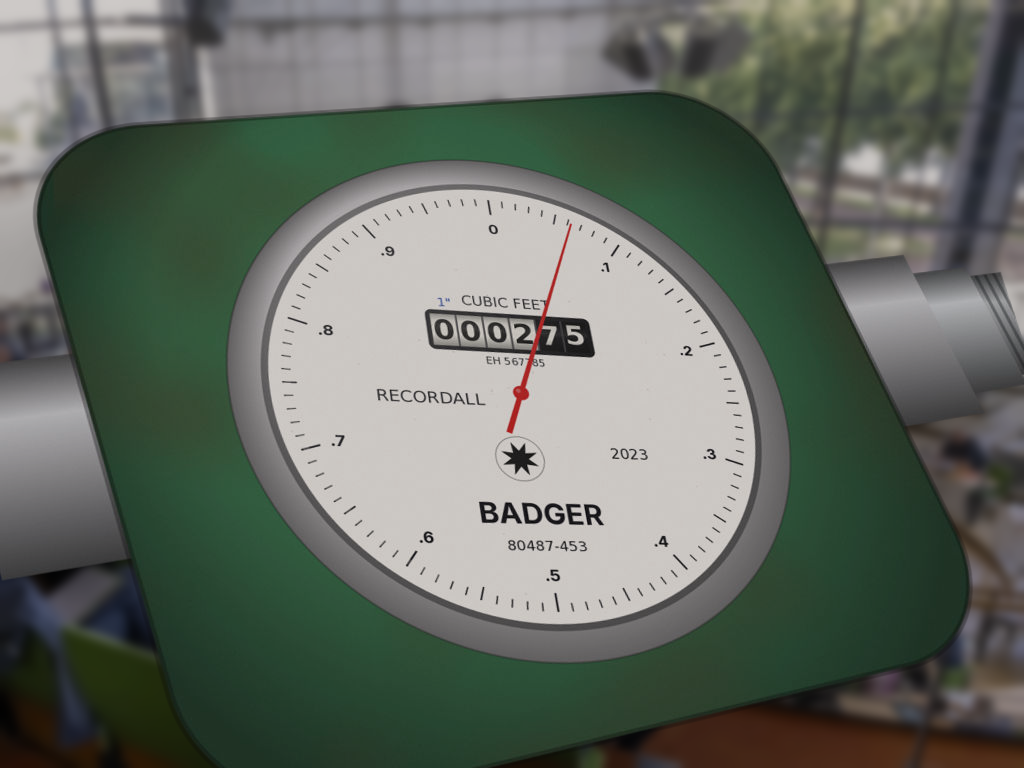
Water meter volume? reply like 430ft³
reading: 275.06ft³
